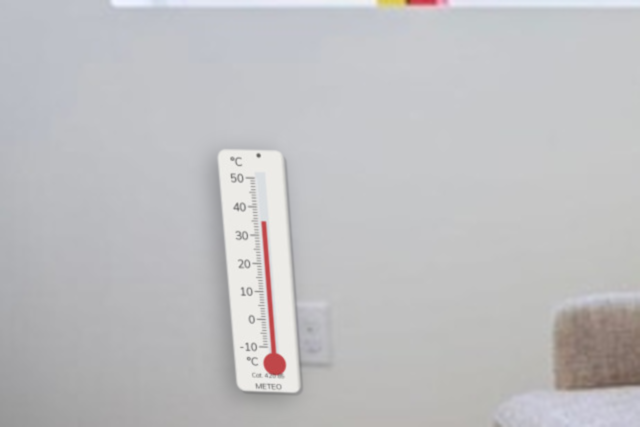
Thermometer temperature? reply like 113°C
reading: 35°C
